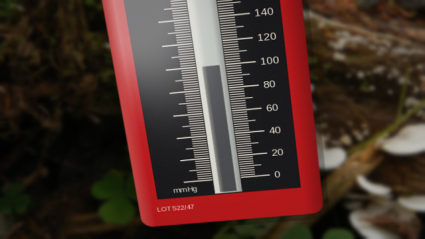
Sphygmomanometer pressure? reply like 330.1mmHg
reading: 100mmHg
